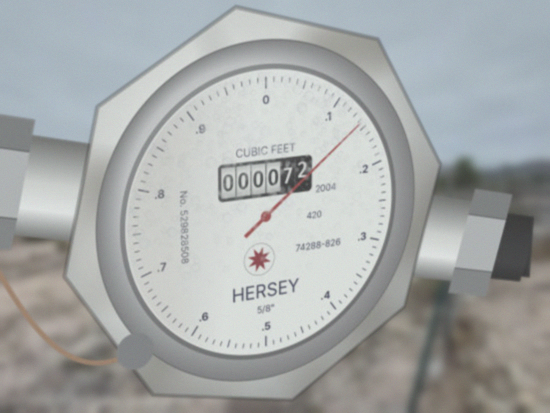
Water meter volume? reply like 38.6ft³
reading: 72.14ft³
